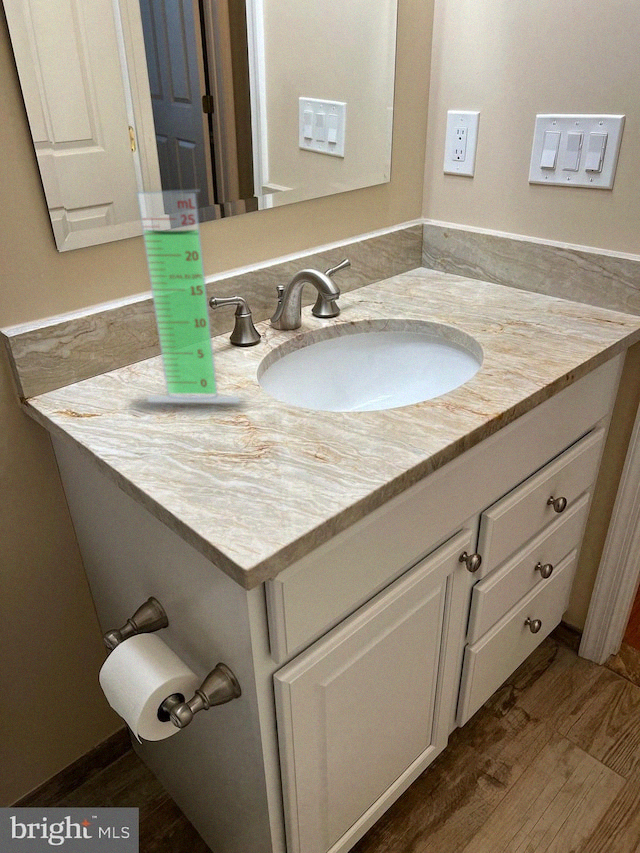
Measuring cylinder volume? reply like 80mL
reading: 23mL
